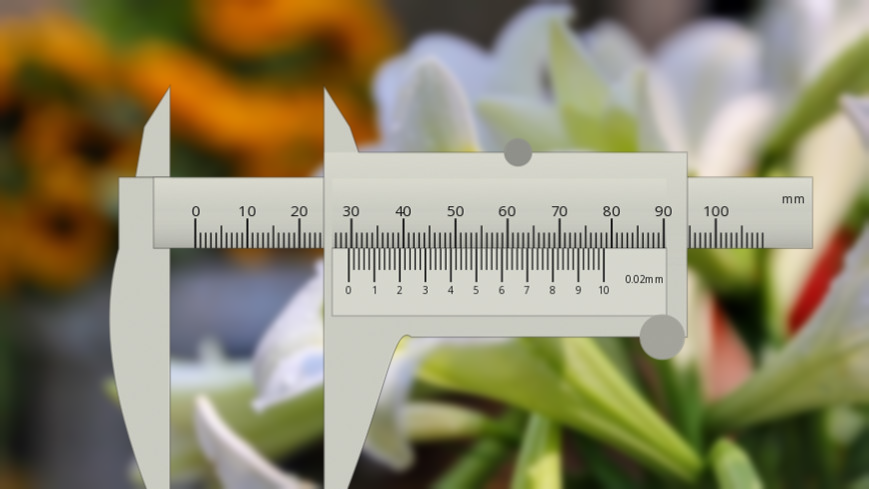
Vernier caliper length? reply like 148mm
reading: 29.5mm
